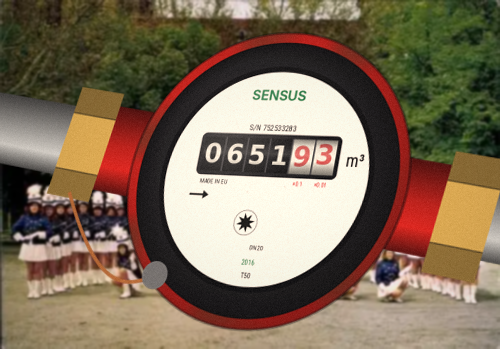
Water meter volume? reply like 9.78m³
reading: 651.93m³
